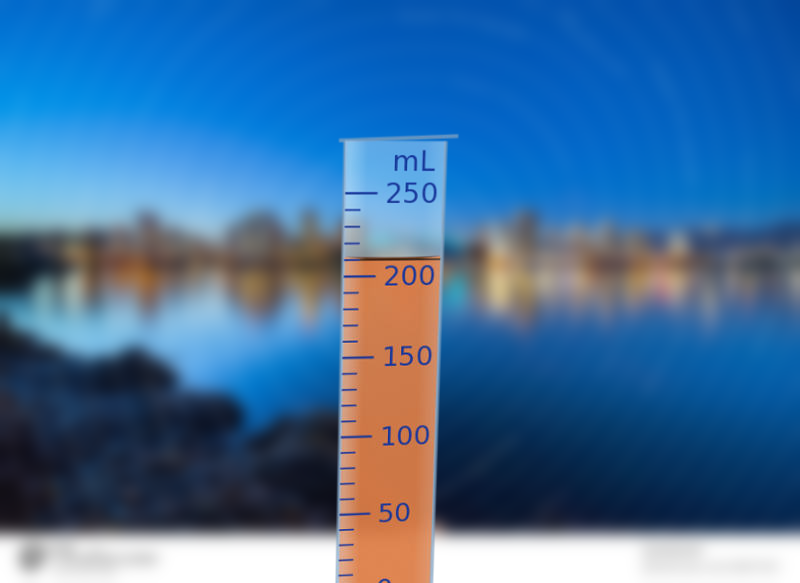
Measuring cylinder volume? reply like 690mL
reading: 210mL
